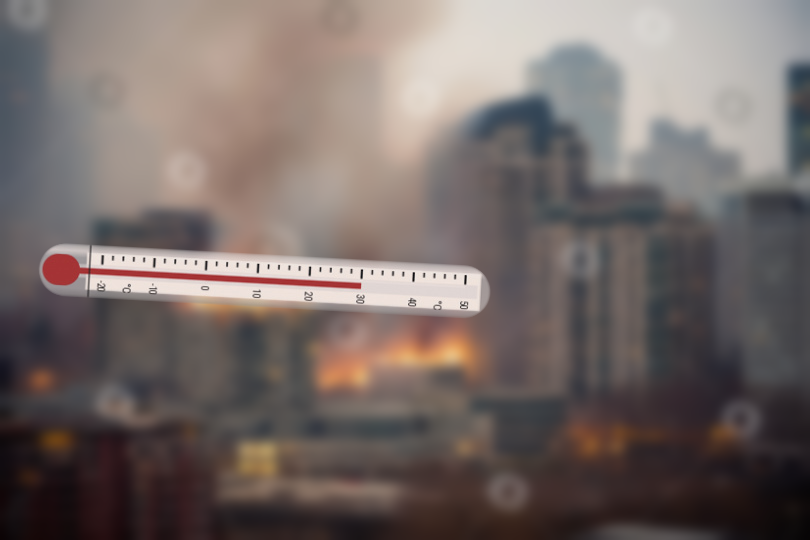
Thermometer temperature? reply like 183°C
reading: 30°C
